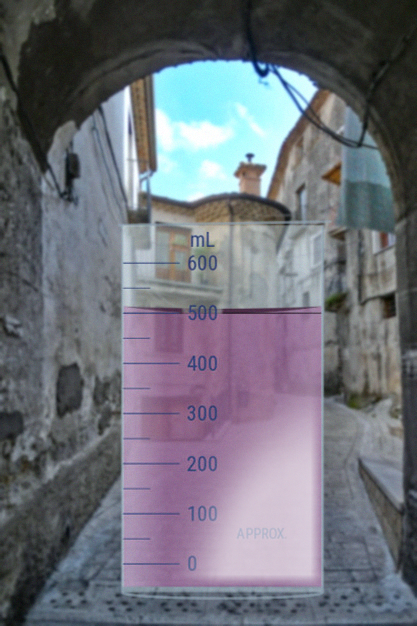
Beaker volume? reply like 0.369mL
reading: 500mL
